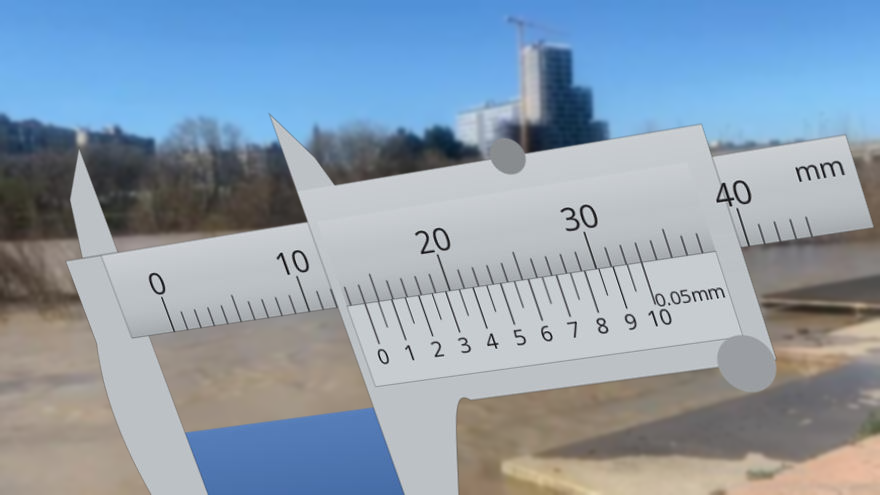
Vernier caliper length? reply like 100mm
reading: 14.0mm
